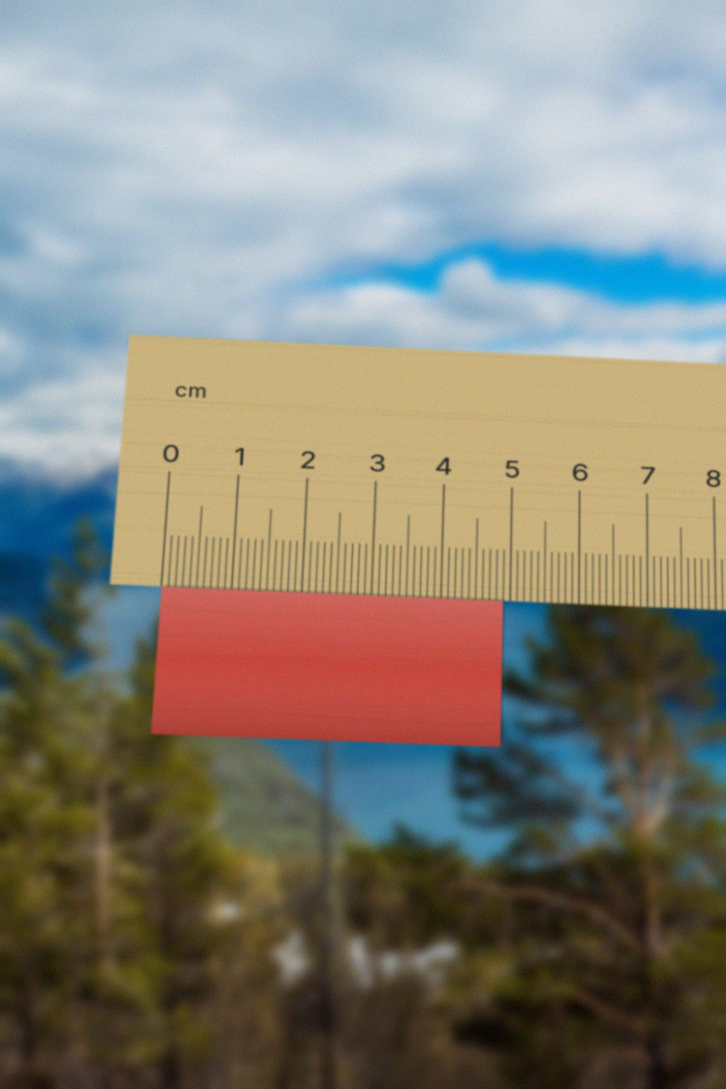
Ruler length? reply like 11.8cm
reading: 4.9cm
